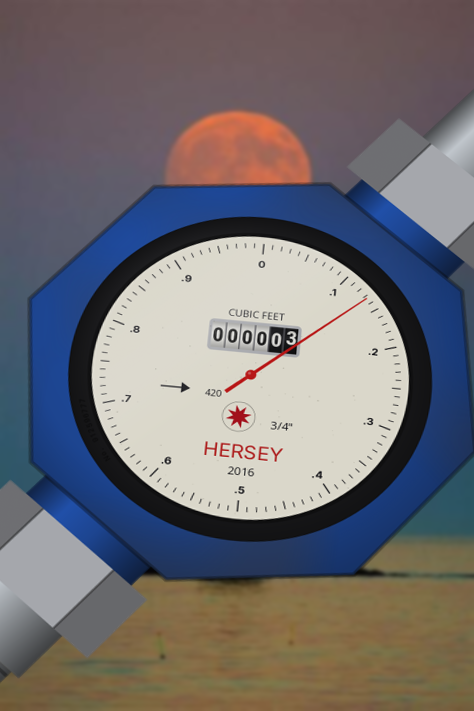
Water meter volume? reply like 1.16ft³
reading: 3.13ft³
